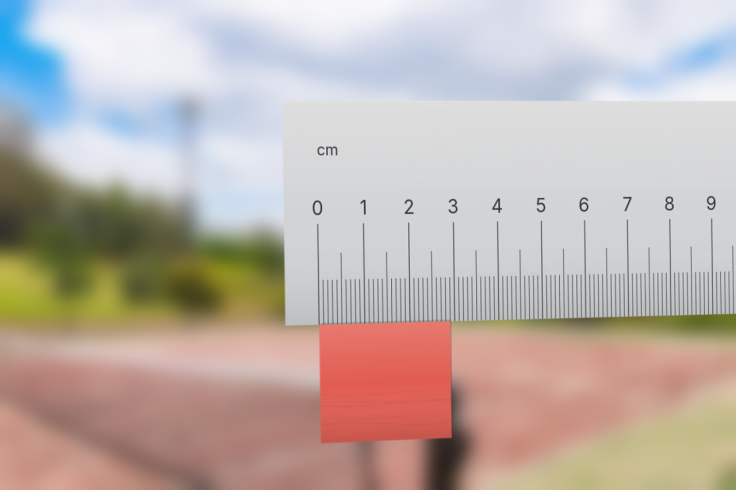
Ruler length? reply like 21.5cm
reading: 2.9cm
